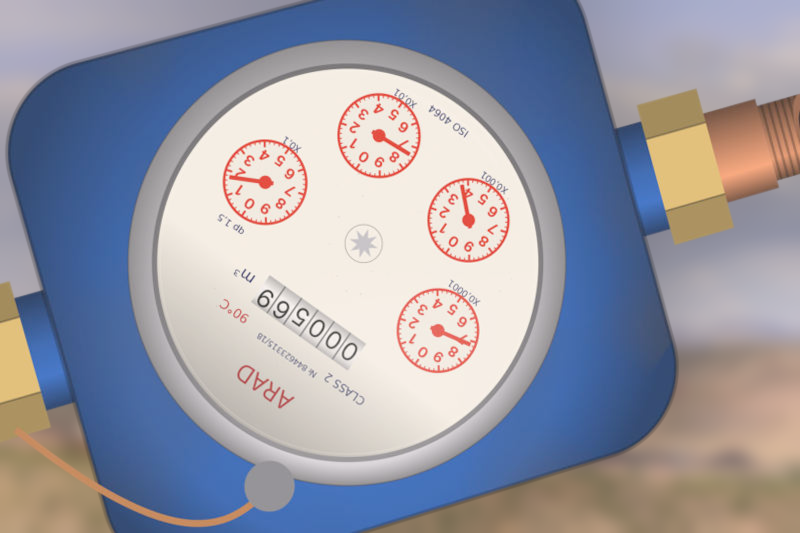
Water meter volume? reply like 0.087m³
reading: 569.1737m³
